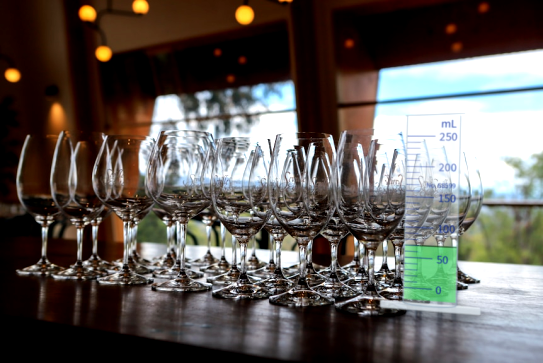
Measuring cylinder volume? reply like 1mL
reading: 70mL
